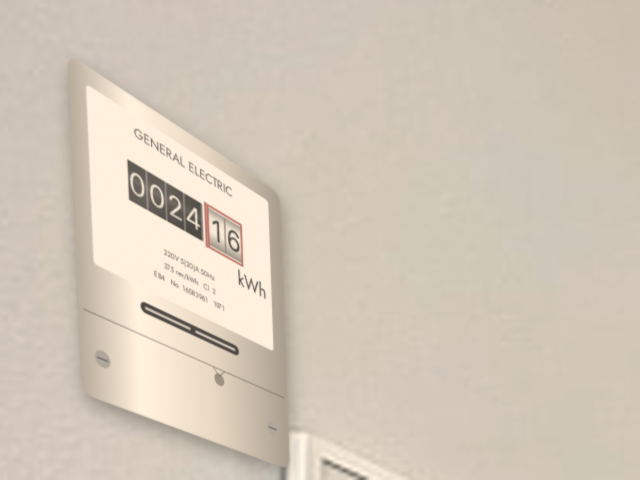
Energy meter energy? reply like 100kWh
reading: 24.16kWh
